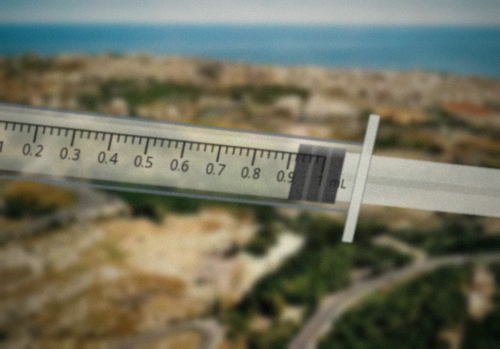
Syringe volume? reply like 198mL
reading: 0.92mL
